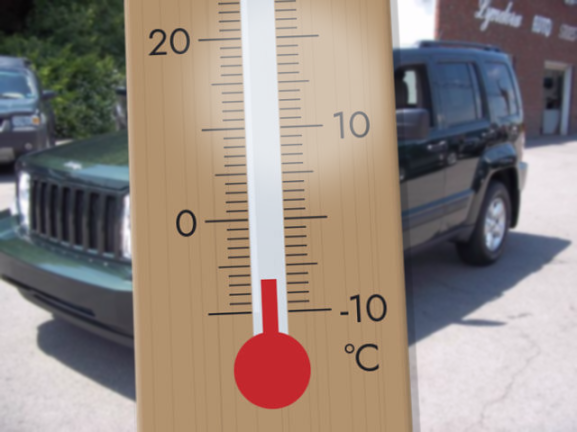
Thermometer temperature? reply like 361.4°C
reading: -6.5°C
